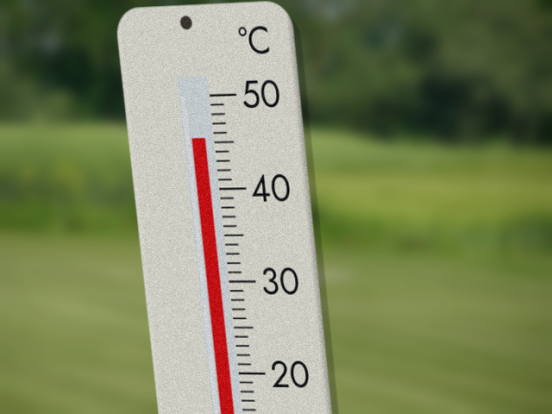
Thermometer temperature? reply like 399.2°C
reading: 45.5°C
